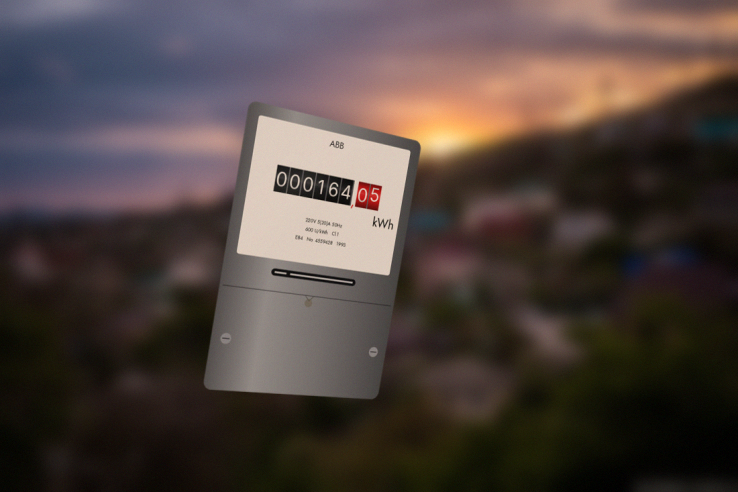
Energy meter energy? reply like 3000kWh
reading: 164.05kWh
